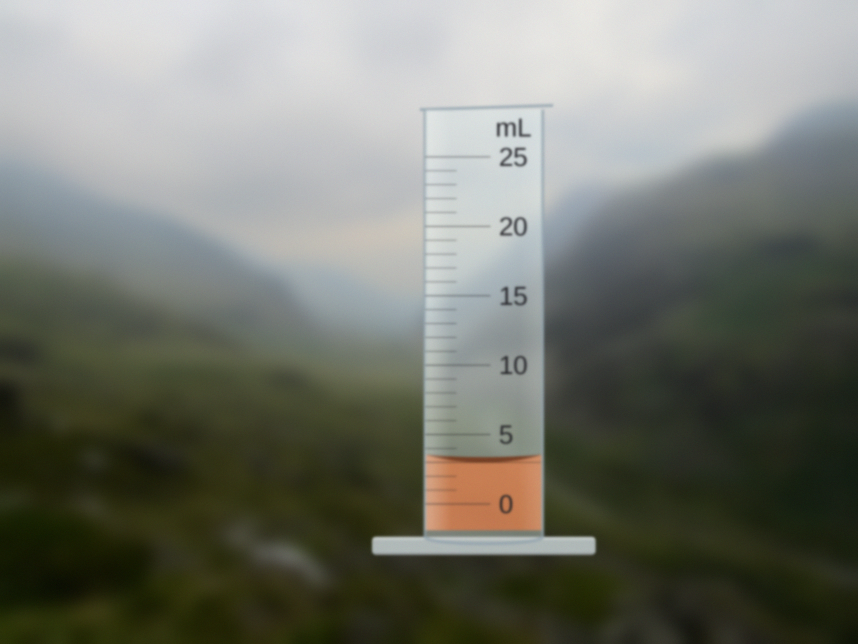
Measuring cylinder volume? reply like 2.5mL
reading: 3mL
